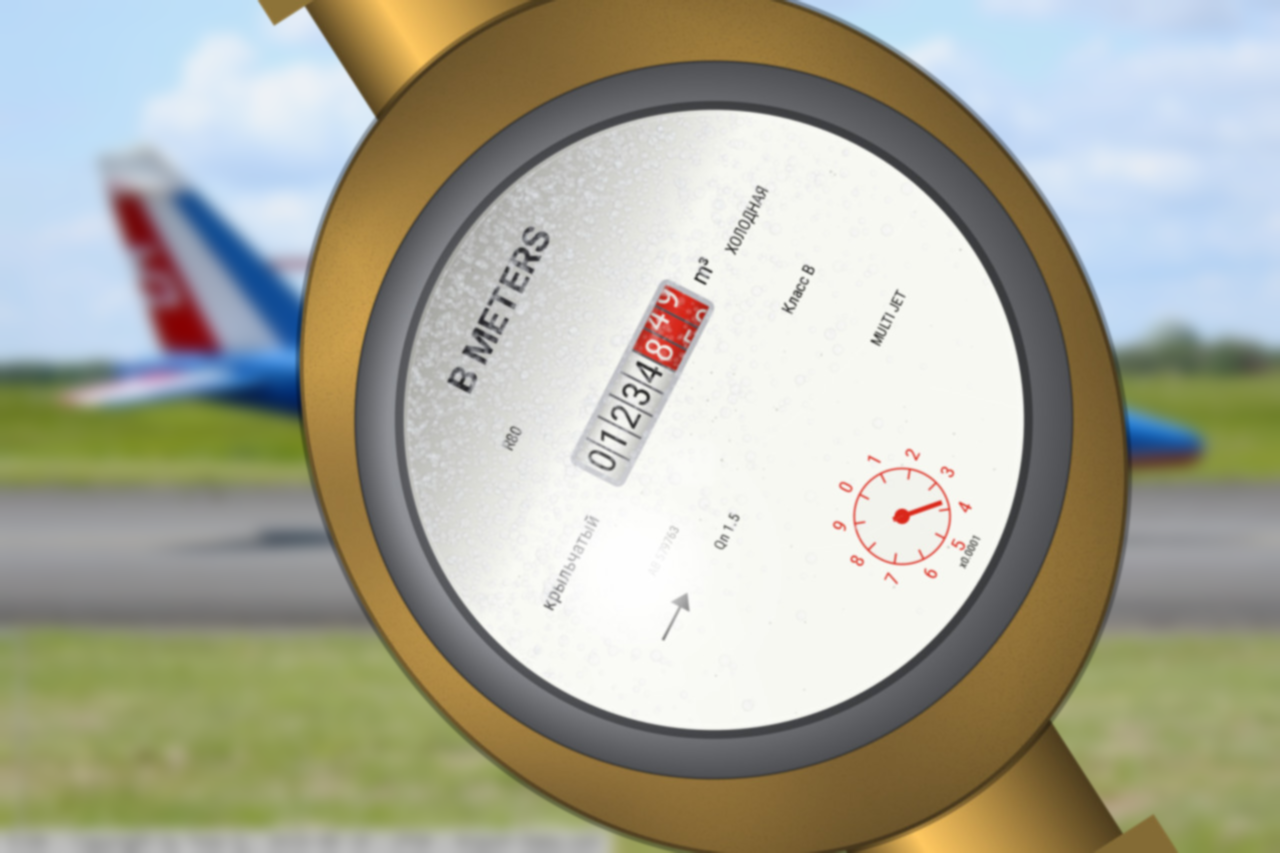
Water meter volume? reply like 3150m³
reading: 1234.8493m³
